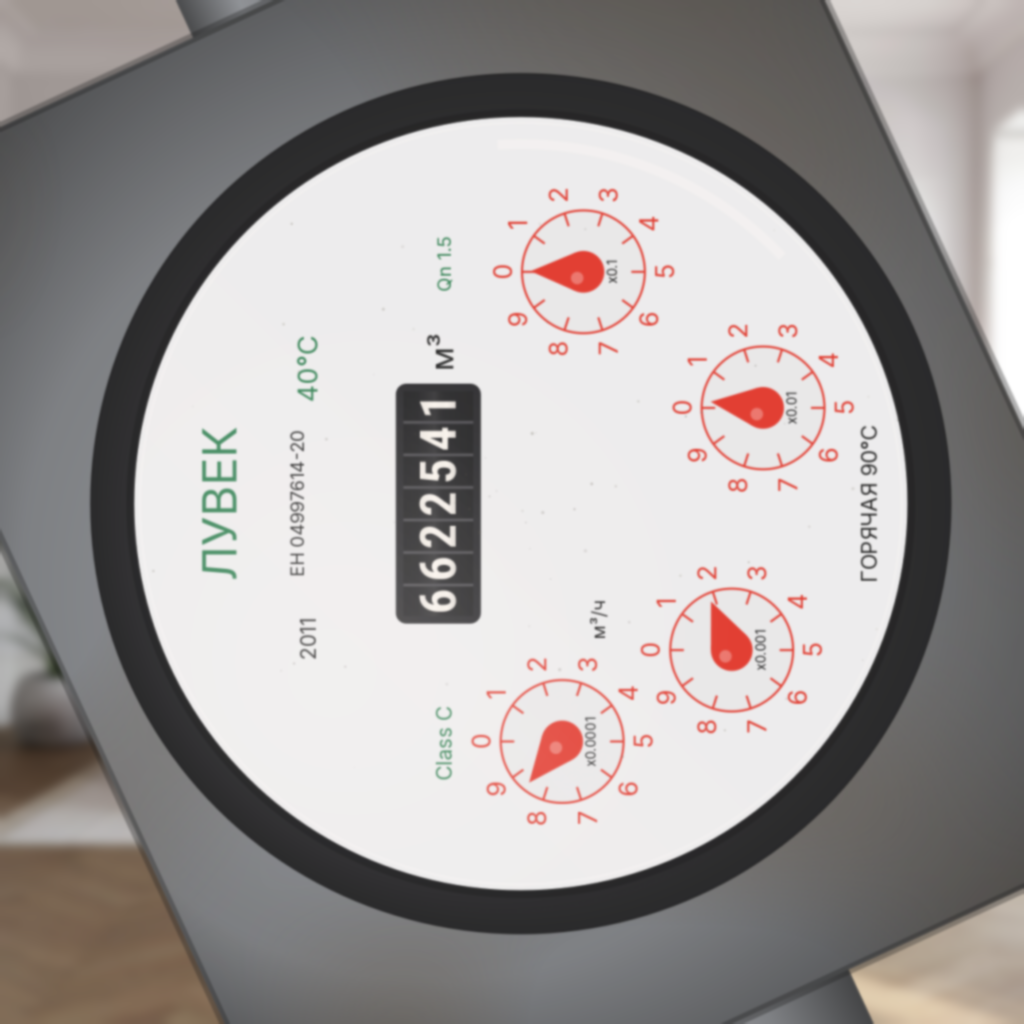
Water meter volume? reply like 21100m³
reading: 6622541.0018m³
